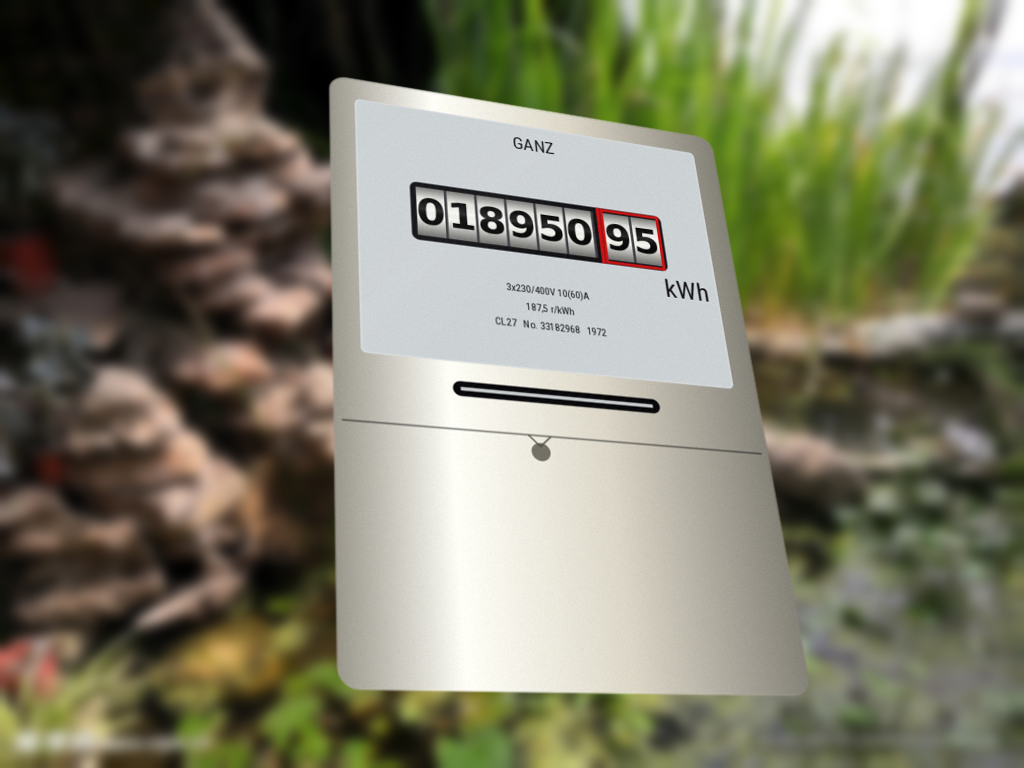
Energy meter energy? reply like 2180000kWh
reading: 18950.95kWh
